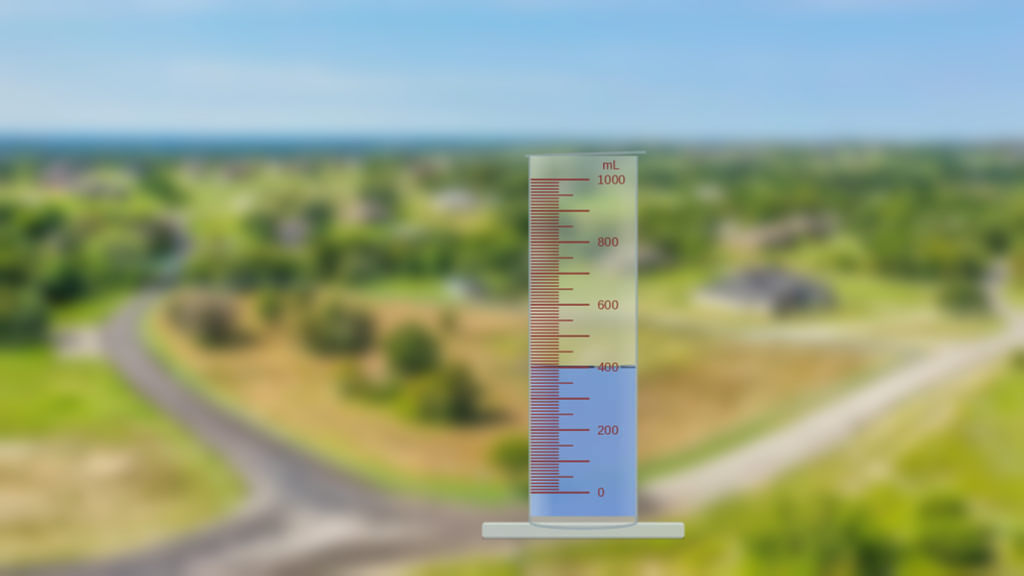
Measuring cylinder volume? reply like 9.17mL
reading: 400mL
